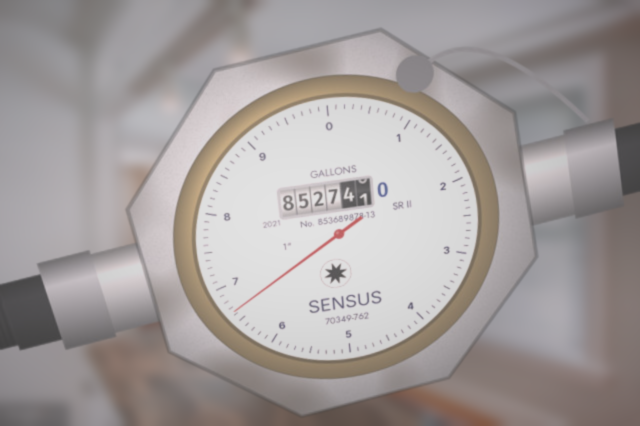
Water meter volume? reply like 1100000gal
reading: 8527406.6gal
